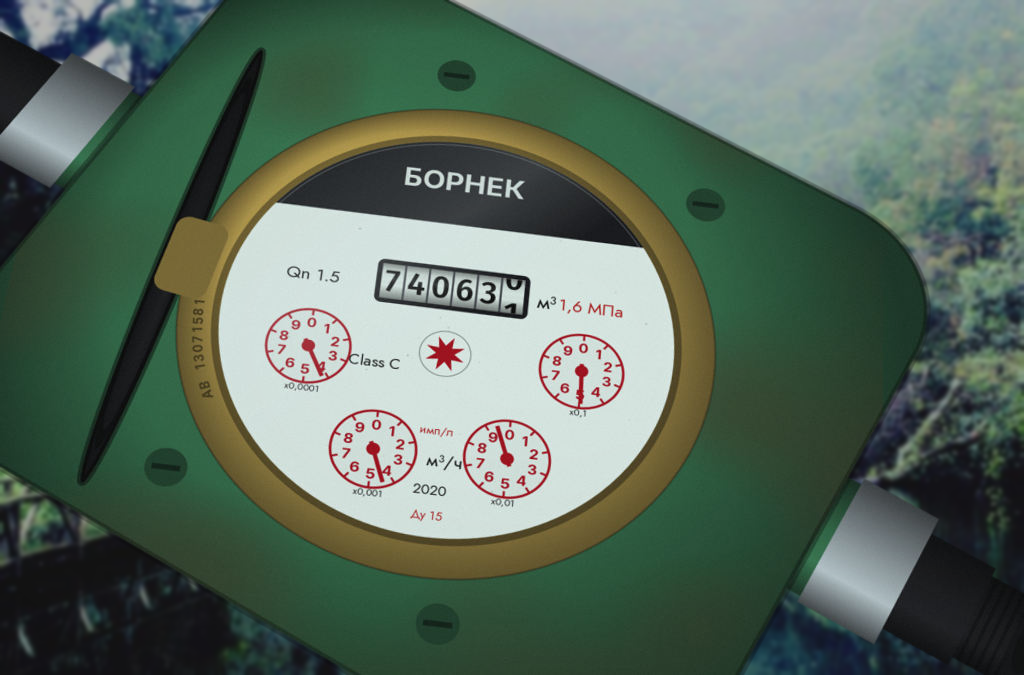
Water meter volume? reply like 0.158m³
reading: 740630.4944m³
